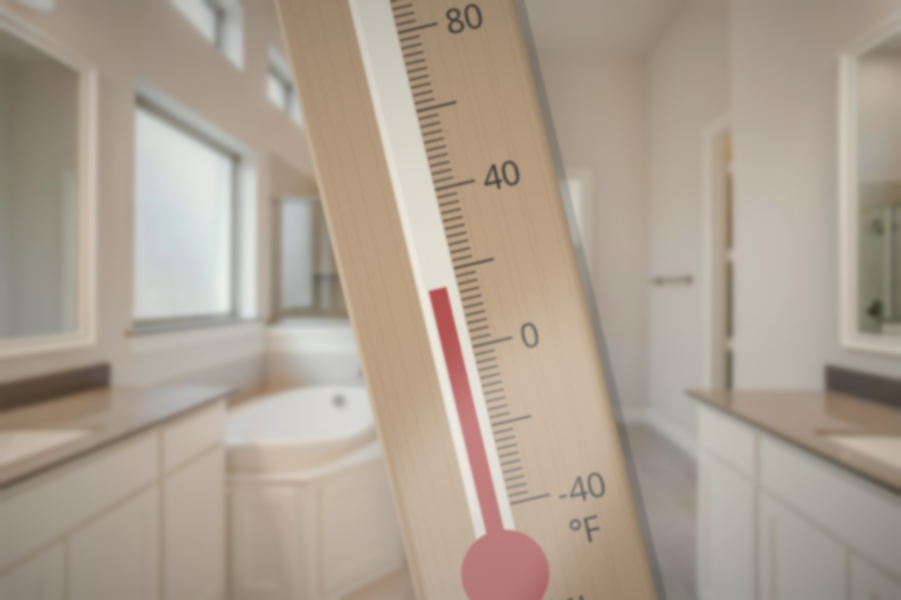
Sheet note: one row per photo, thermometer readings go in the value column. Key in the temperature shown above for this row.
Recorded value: 16 °F
